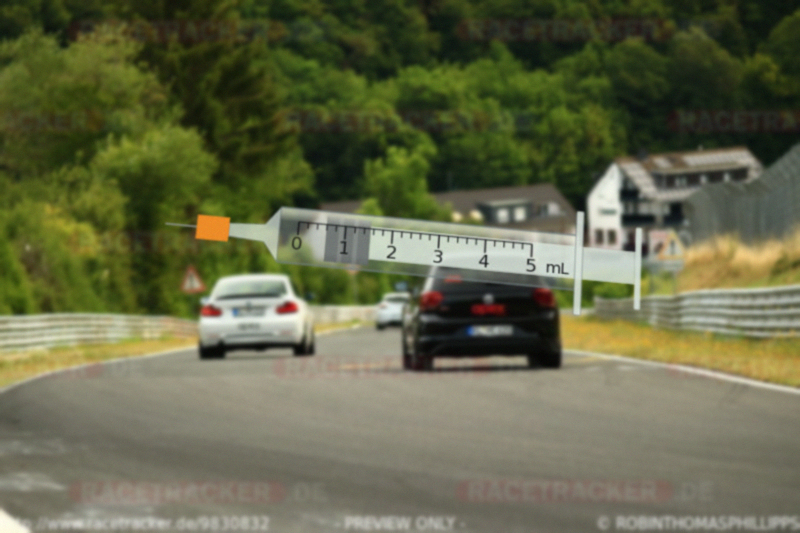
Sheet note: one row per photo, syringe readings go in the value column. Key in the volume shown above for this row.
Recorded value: 0.6 mL
